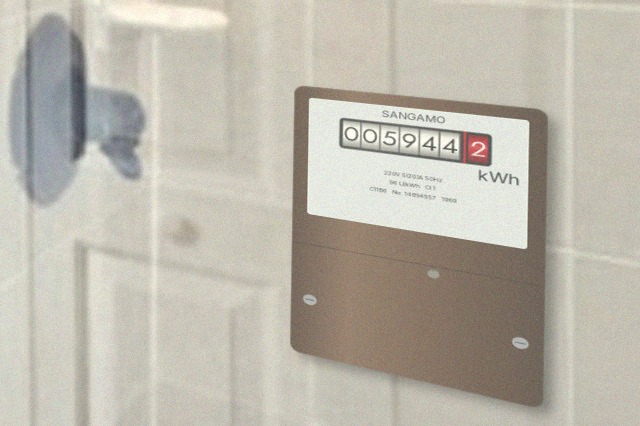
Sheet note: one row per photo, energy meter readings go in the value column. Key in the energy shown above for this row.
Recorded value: 5944.2 kWh
